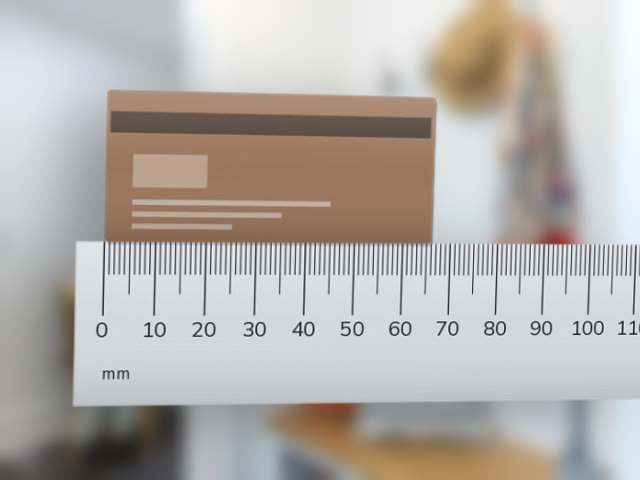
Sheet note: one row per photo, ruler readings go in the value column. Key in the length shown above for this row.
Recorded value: 66 mm
